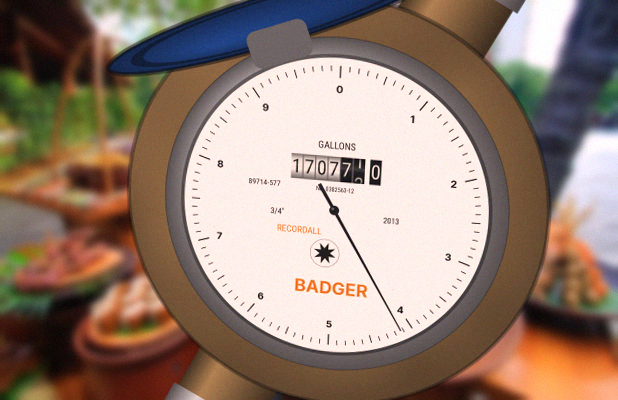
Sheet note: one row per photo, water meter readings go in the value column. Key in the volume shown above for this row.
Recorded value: 1707714.1 gal
